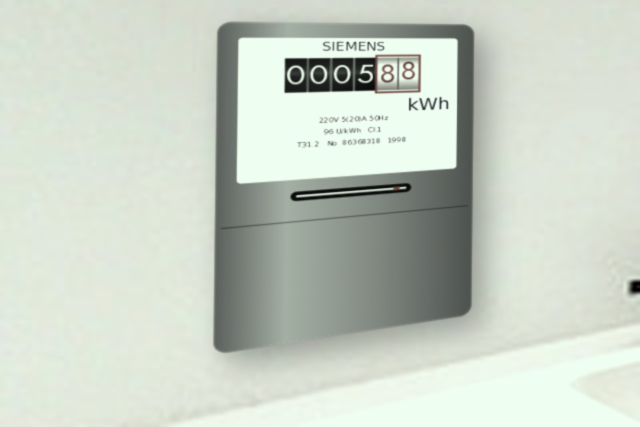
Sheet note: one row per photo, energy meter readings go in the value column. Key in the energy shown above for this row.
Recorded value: 5.88 kWh
